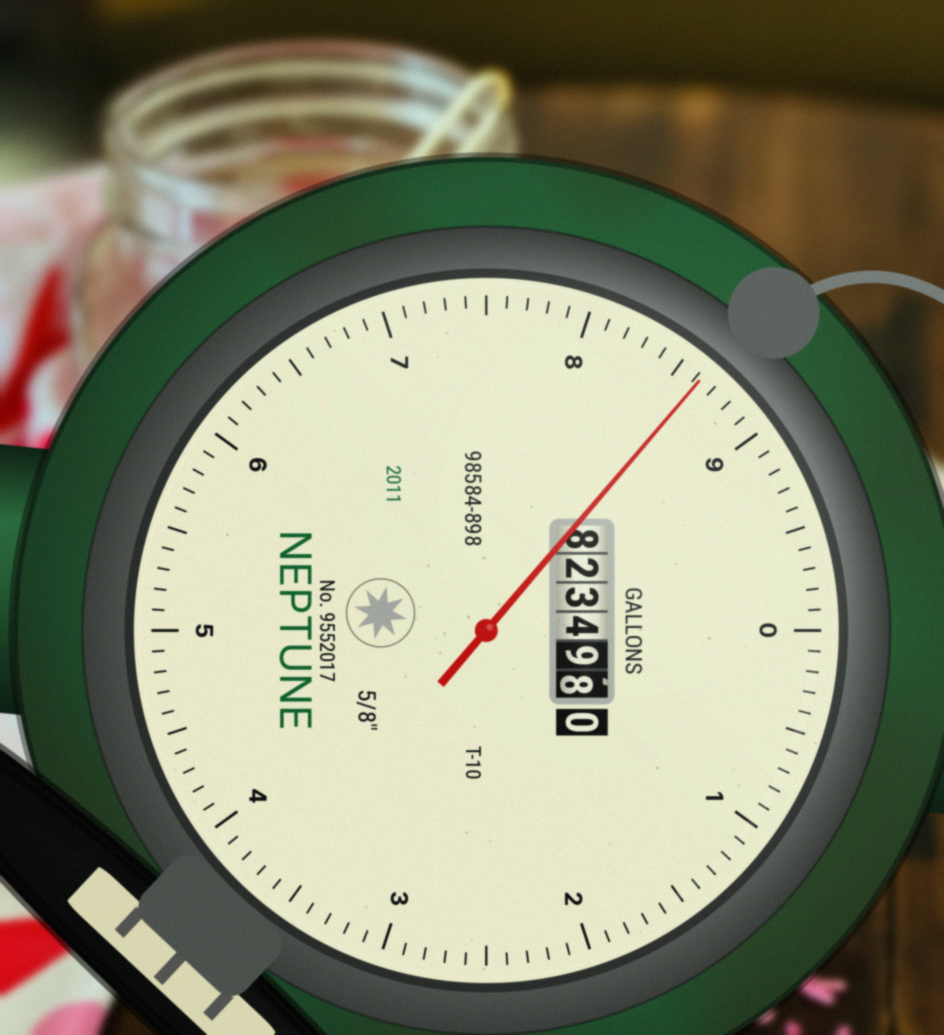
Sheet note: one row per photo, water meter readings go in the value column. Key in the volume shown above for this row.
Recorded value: 8234978.6 gal
